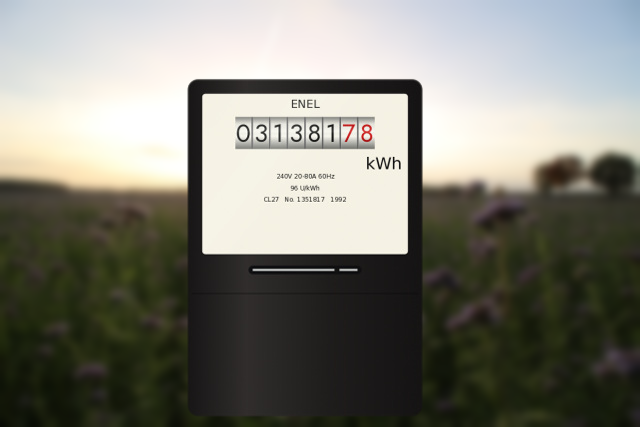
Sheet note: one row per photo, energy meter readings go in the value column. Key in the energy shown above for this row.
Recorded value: 31381.78 kWh
